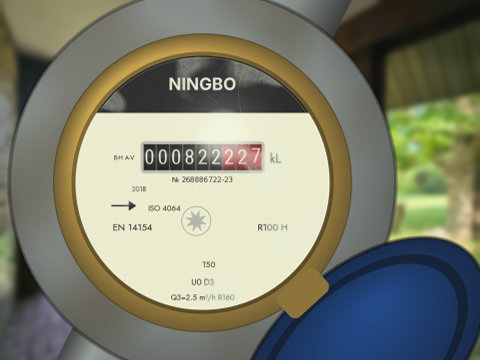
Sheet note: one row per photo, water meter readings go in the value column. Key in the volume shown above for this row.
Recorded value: 822.227 kL
